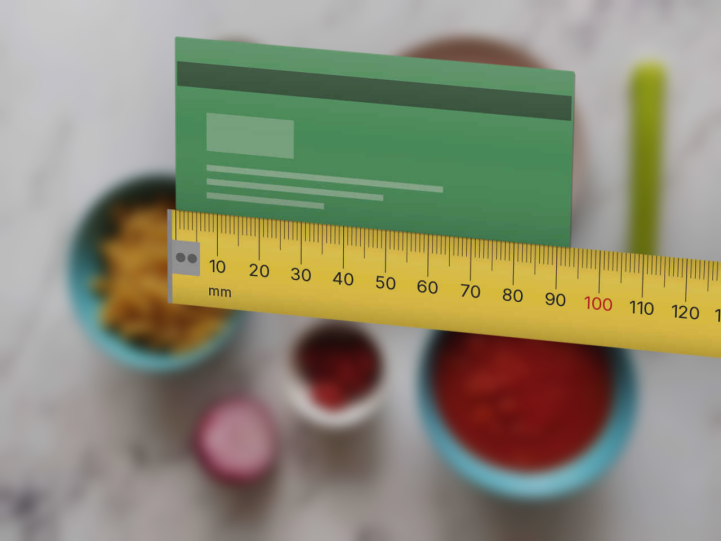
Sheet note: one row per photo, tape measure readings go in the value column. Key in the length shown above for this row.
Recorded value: 93 mm
